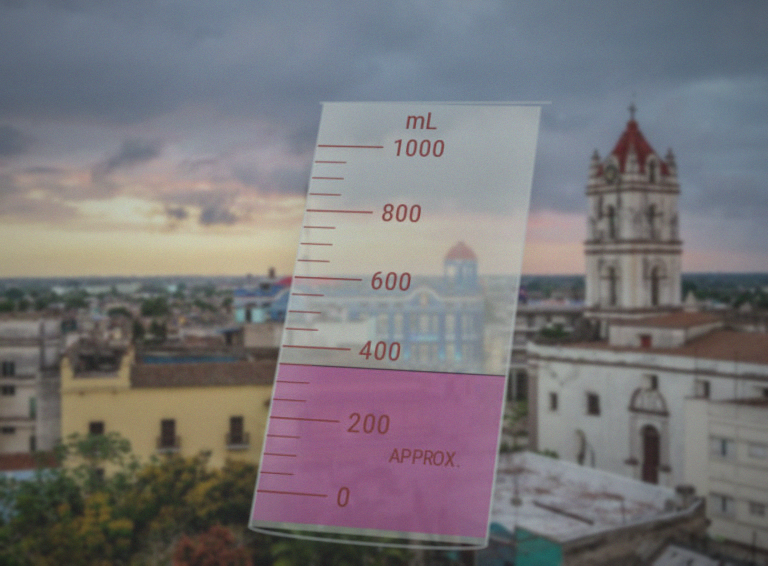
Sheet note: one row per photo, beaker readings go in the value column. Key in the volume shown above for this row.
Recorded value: 350 mL
